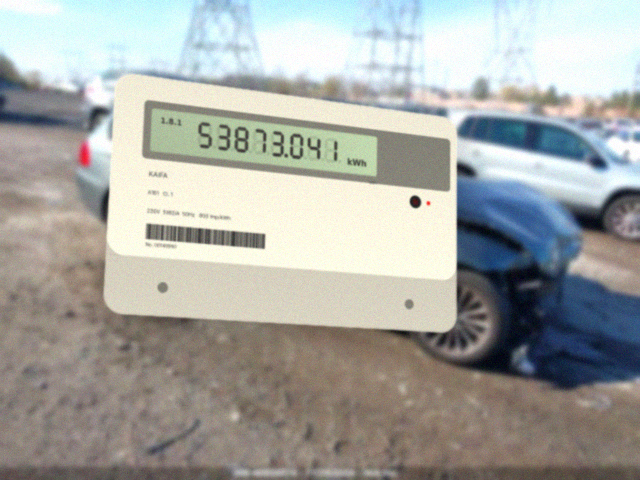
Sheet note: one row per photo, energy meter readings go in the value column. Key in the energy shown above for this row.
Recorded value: 53873.041 kWh
